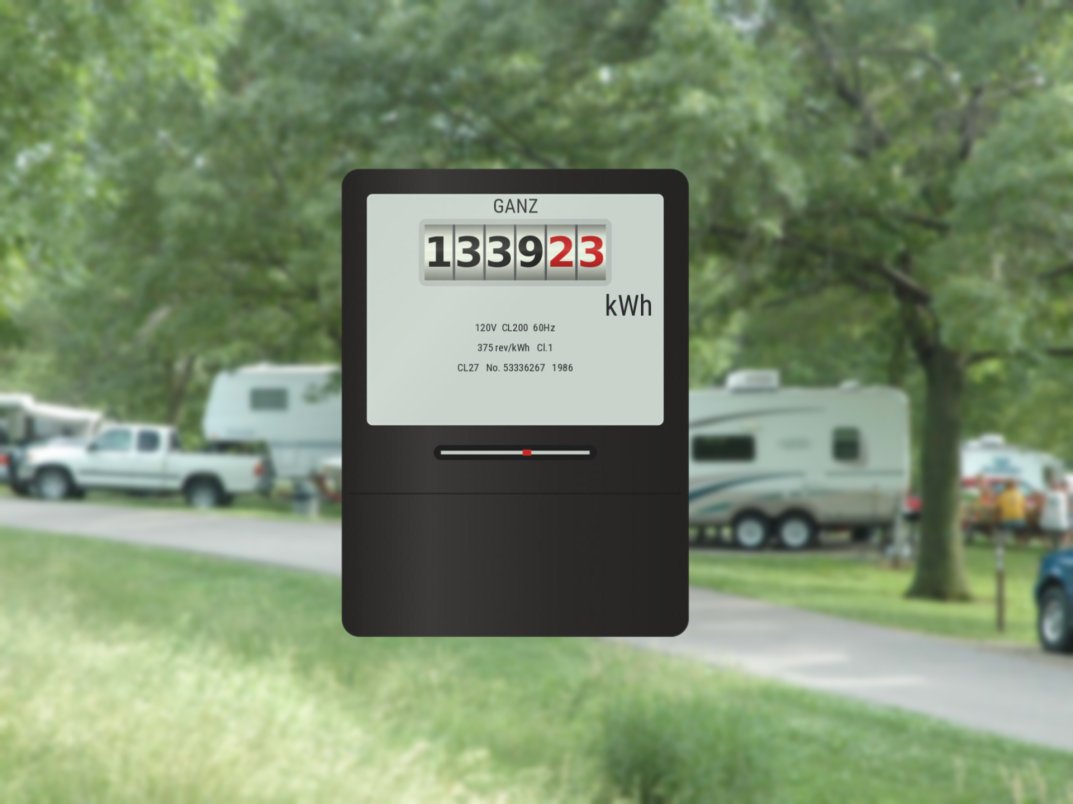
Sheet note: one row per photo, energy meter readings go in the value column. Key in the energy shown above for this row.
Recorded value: 1339.23 kWh
